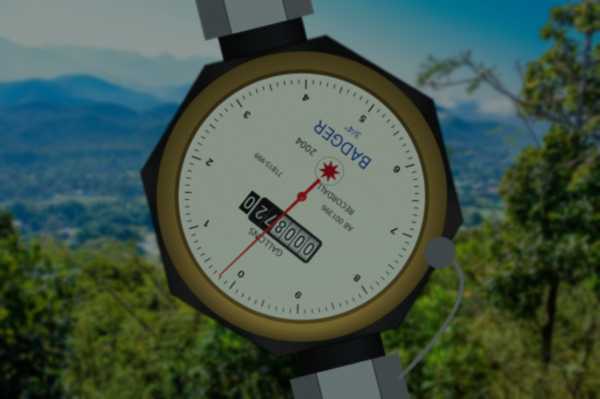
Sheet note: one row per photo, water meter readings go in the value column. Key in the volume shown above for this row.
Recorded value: 8720.2 gal
